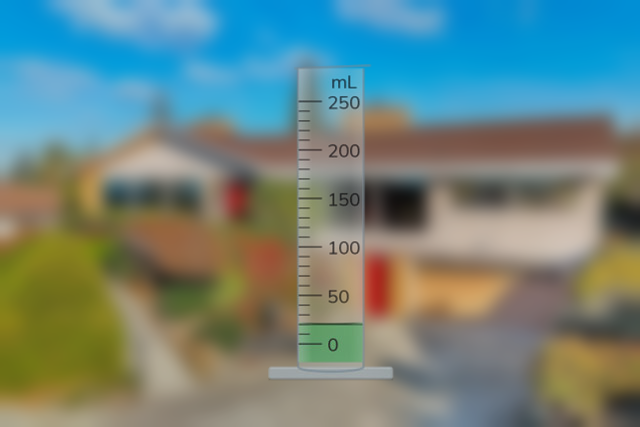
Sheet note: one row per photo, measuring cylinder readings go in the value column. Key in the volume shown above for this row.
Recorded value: 20 mL
